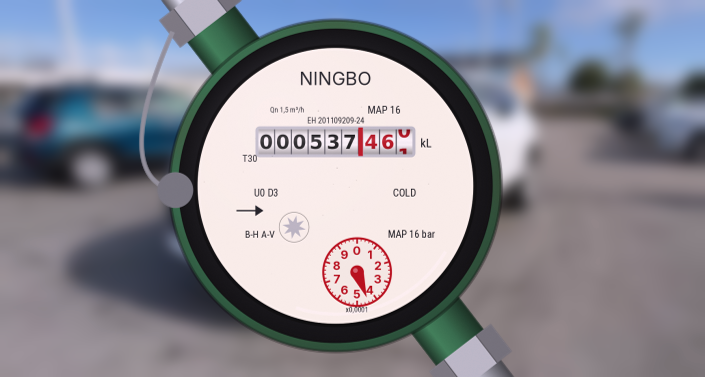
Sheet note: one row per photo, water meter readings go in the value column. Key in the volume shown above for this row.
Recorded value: 537.4604 kL
